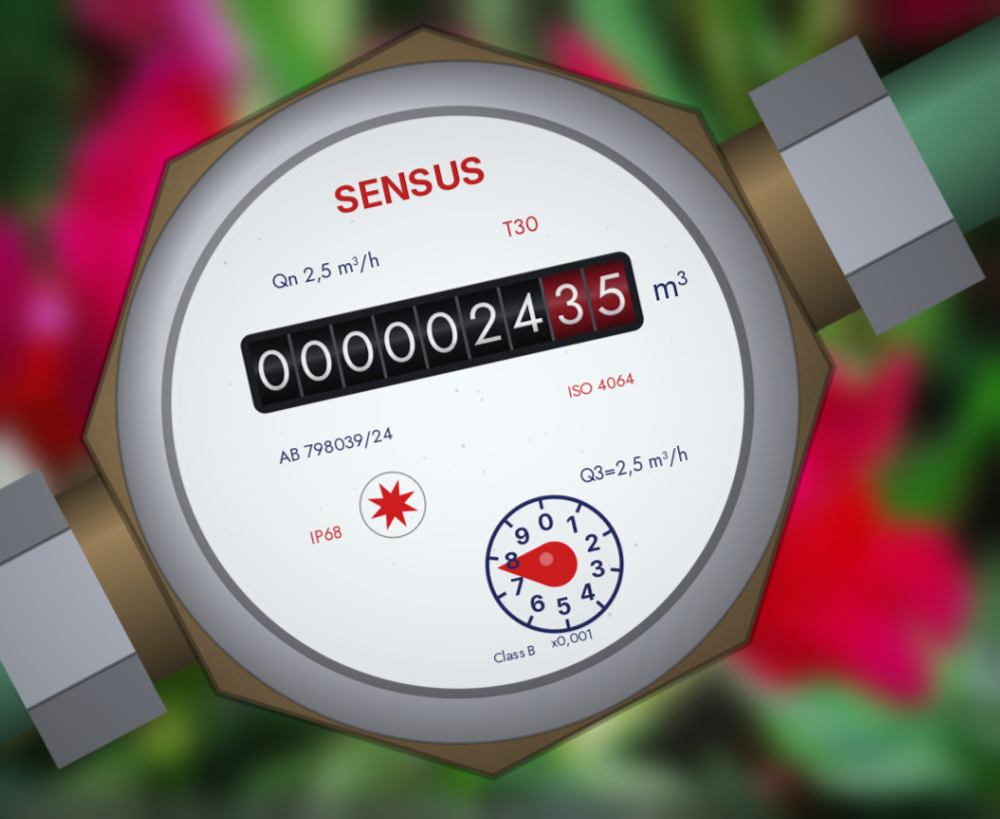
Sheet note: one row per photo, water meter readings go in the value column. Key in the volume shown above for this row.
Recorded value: 24.357 m³
